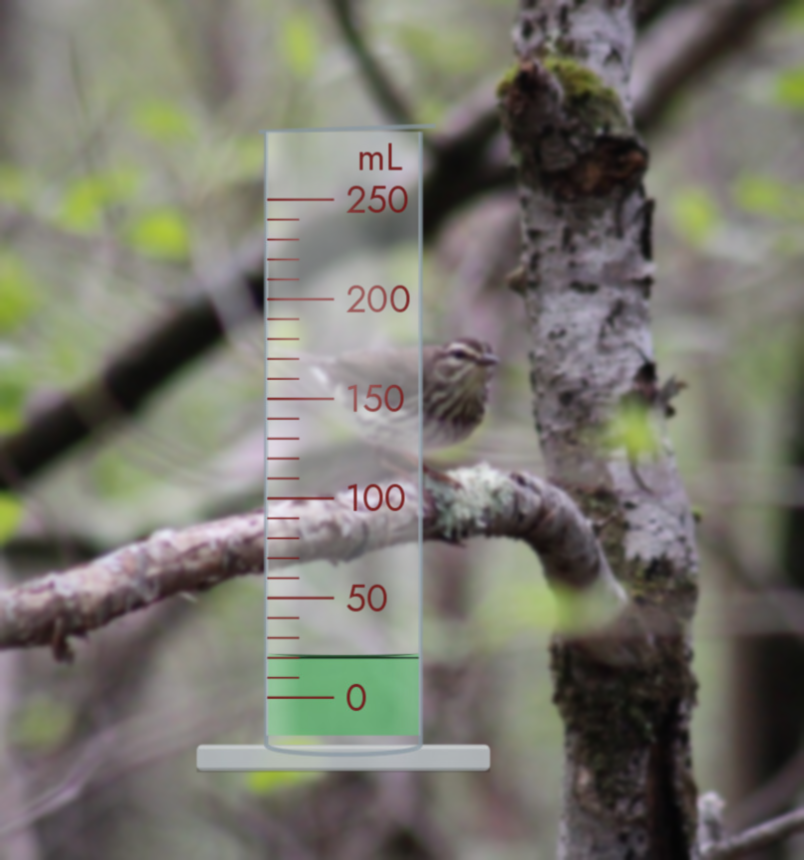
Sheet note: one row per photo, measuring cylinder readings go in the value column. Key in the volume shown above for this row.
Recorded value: 20 mL
